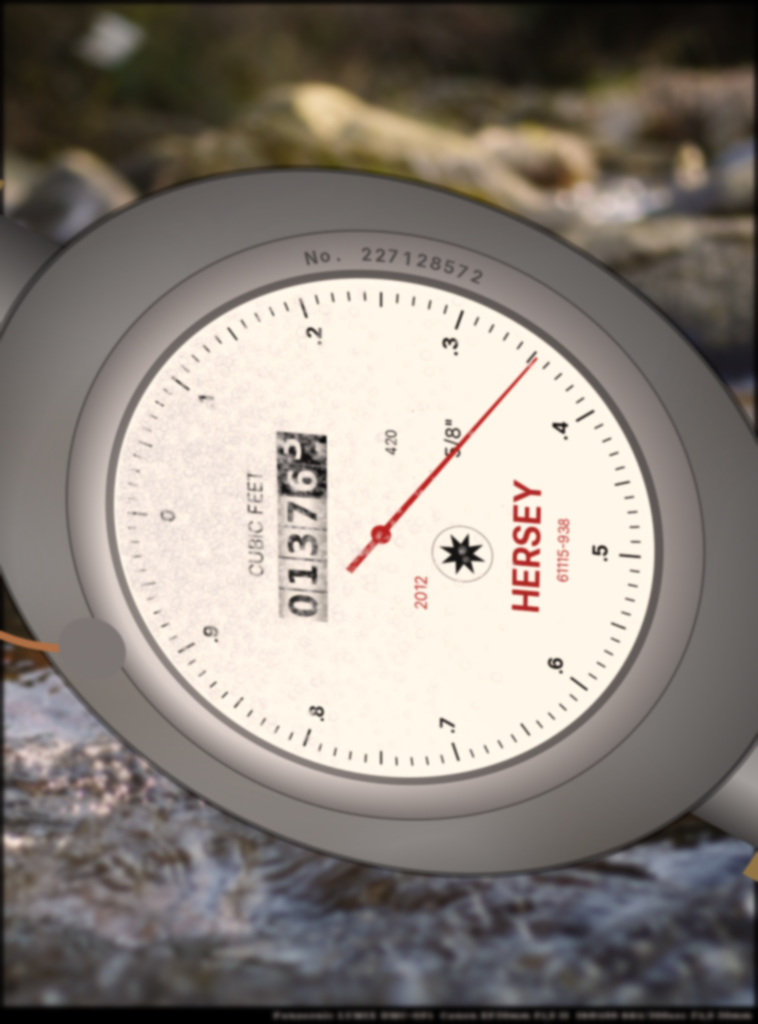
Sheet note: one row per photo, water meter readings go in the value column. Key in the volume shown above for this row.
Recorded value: 13763.35 ft³
